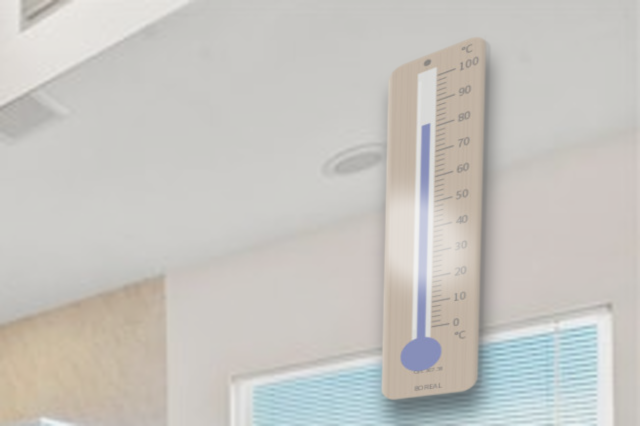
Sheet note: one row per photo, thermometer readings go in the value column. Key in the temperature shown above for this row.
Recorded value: 82 °C
